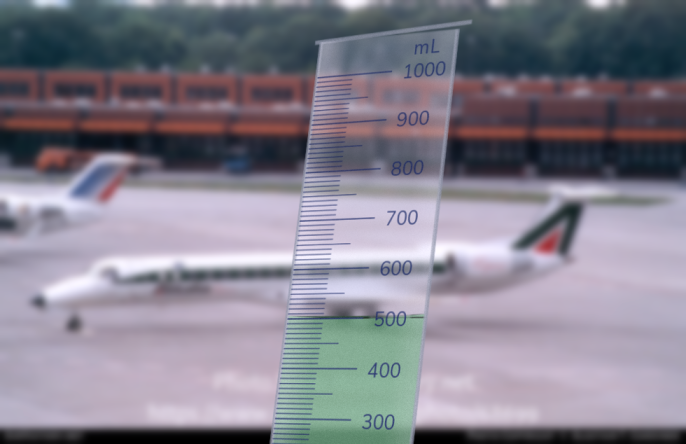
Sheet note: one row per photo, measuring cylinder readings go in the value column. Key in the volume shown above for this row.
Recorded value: 500 mL
